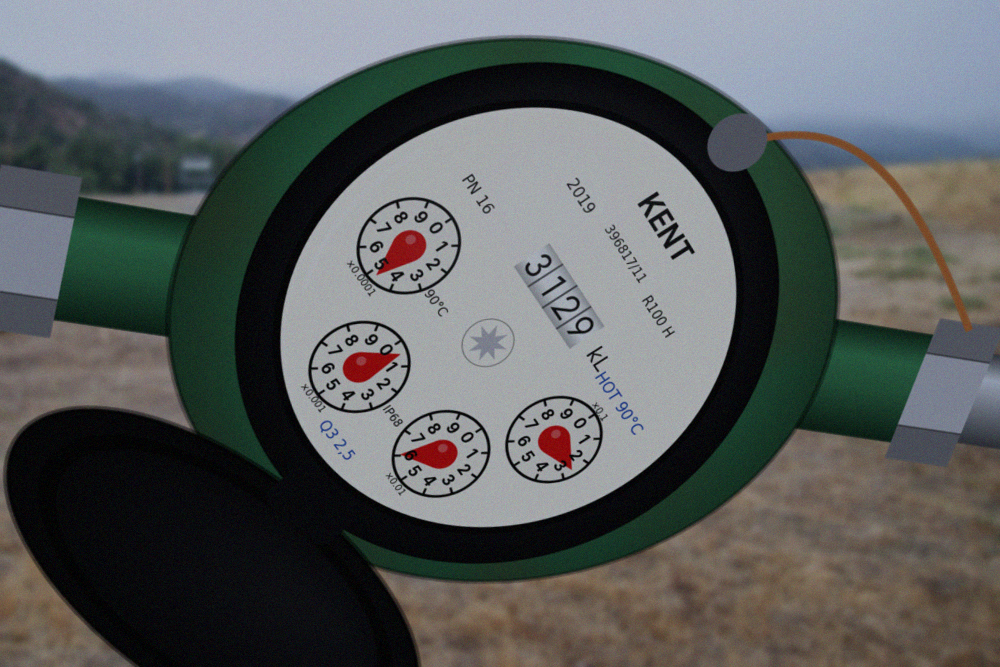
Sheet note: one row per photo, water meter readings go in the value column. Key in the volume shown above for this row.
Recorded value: 3129.2604 kL
